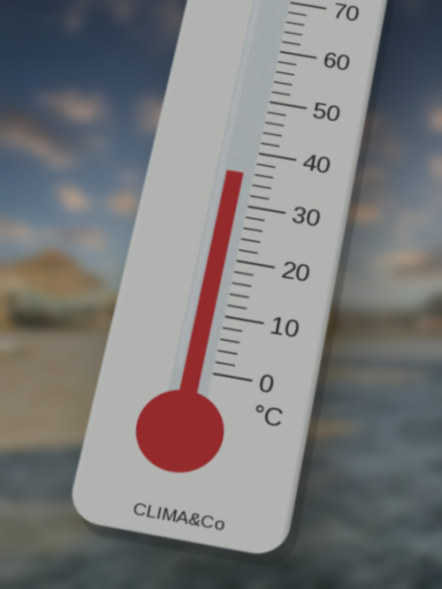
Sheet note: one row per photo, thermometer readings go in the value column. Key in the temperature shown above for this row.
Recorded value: 36 °C
